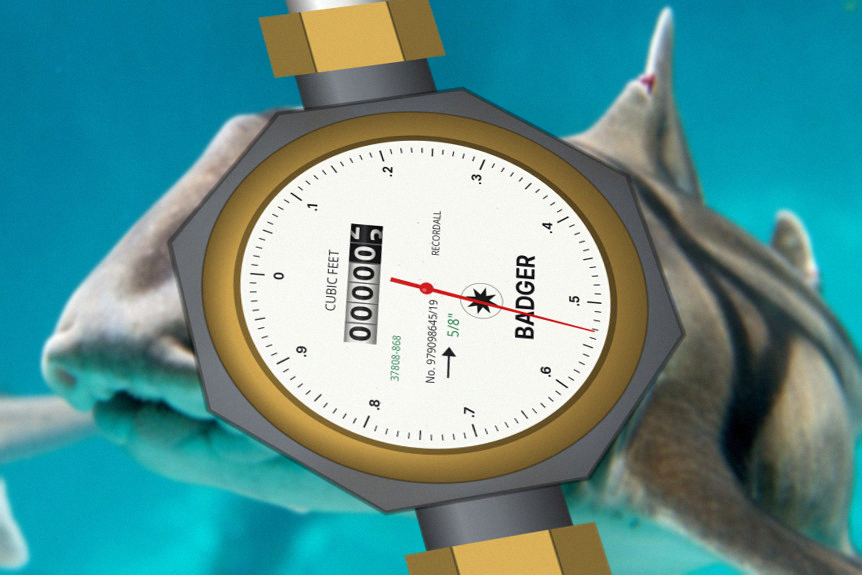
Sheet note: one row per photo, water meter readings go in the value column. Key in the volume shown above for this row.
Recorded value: 2.53 ft³
